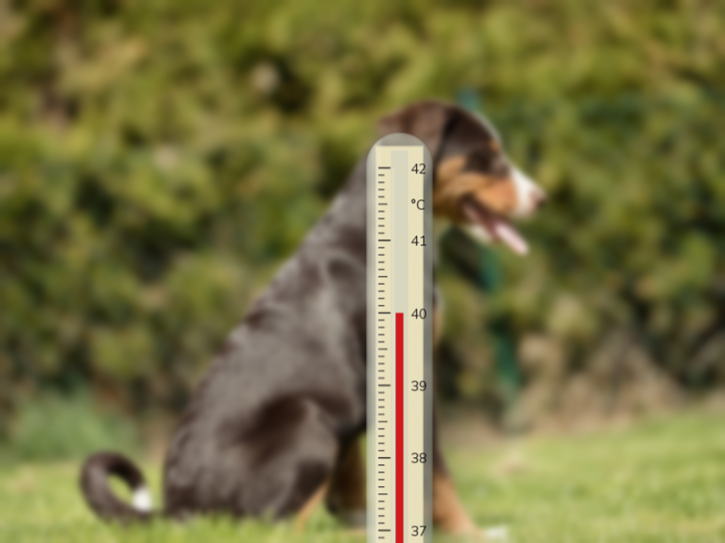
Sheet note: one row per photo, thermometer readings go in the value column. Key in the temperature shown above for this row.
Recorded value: 40 °C
